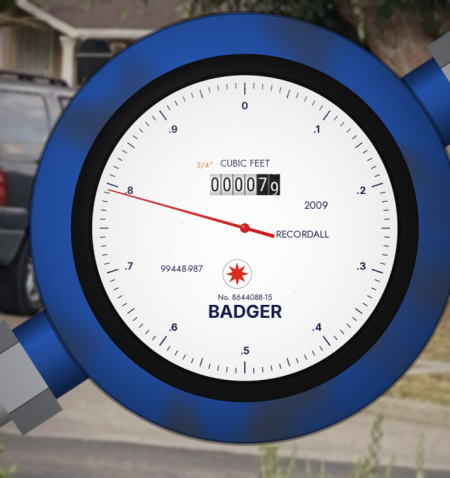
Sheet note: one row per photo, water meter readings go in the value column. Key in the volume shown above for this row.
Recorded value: 78.79 ft³
